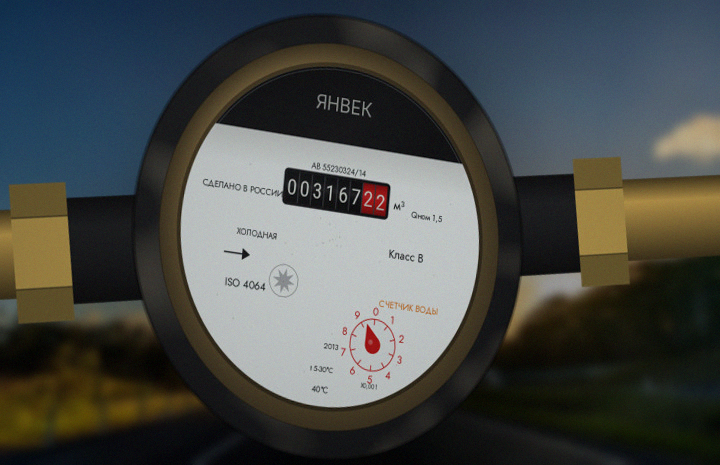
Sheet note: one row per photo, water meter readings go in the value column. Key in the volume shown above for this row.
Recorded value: 3167.219 m³
